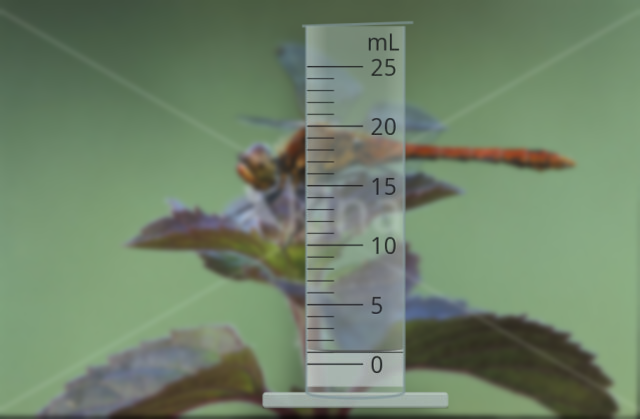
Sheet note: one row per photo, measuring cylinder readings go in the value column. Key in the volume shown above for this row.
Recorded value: 1 mL
